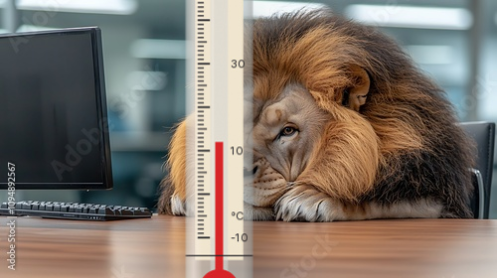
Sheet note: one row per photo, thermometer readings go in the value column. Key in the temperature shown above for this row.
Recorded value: 12 °C
